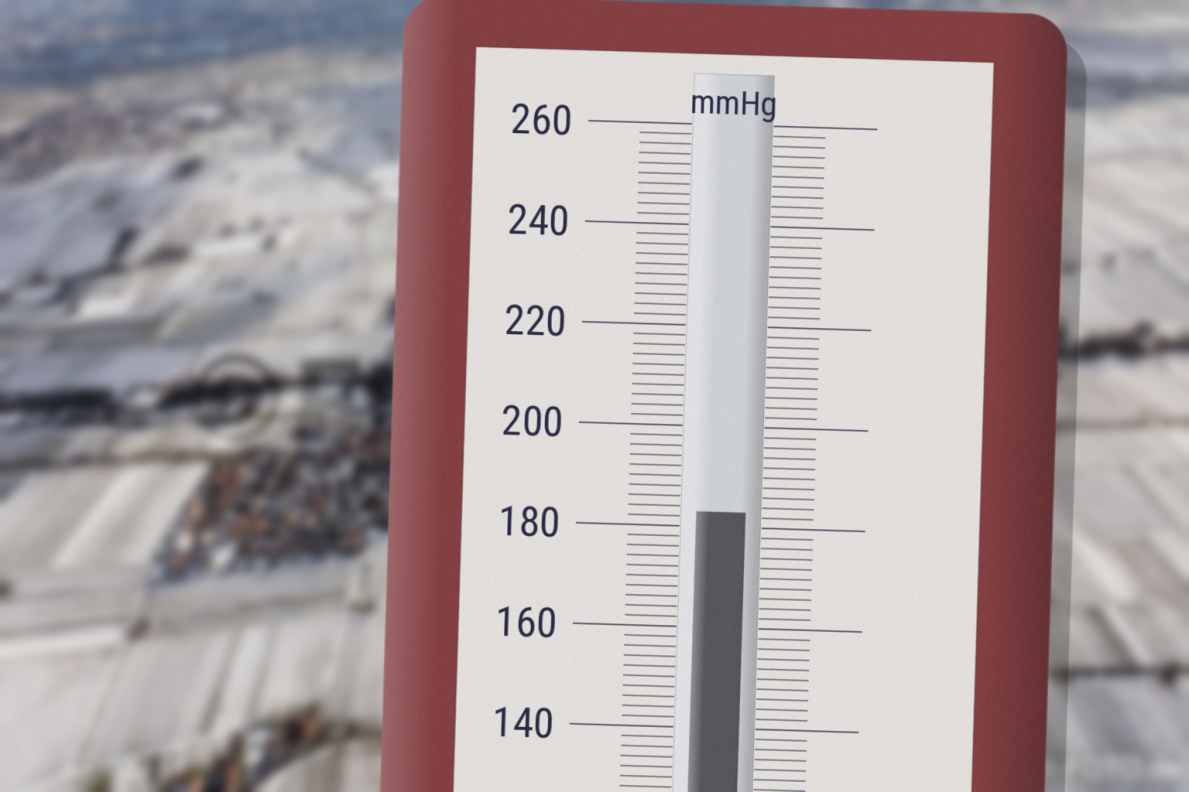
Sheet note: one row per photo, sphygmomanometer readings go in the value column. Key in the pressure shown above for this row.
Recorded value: 183 mmHg
